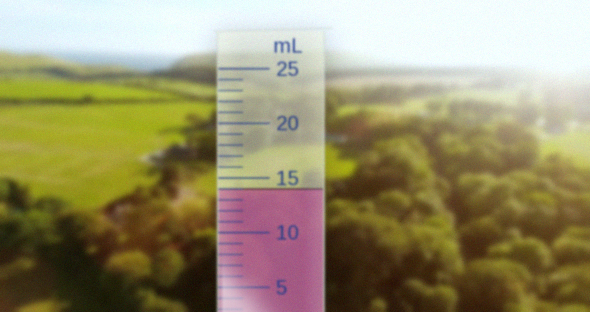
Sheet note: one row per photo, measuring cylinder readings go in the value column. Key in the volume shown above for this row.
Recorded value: 14 mL
